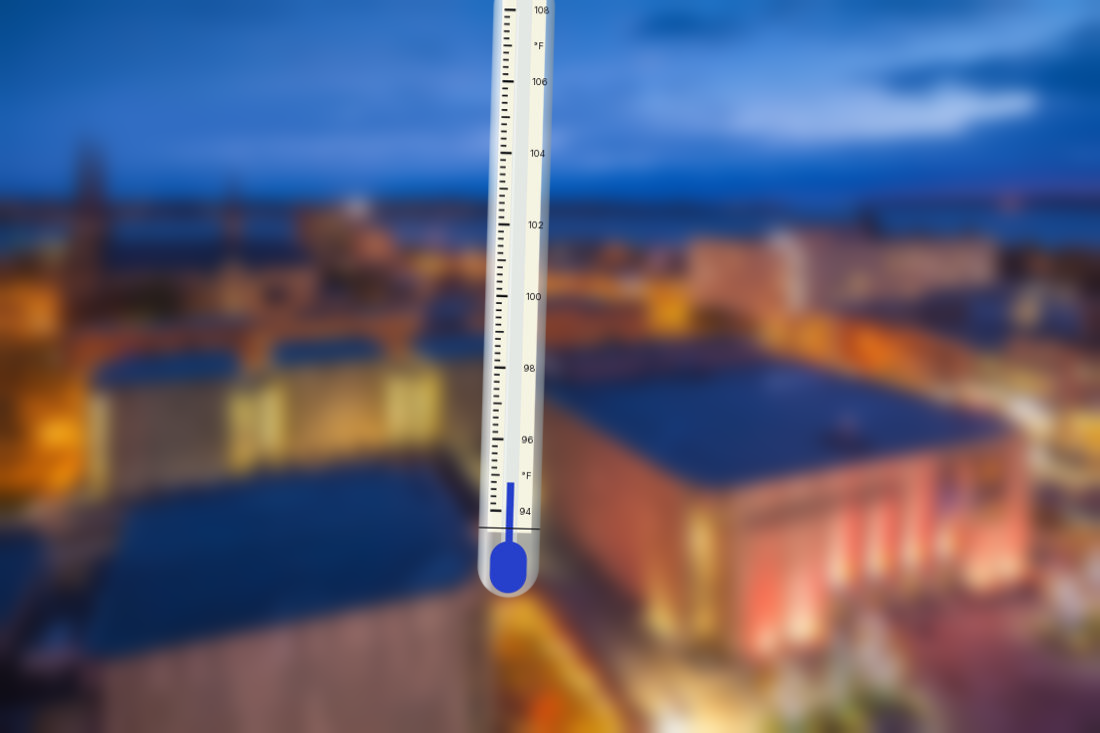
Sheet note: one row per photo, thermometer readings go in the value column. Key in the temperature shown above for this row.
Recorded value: 94.8 °F
